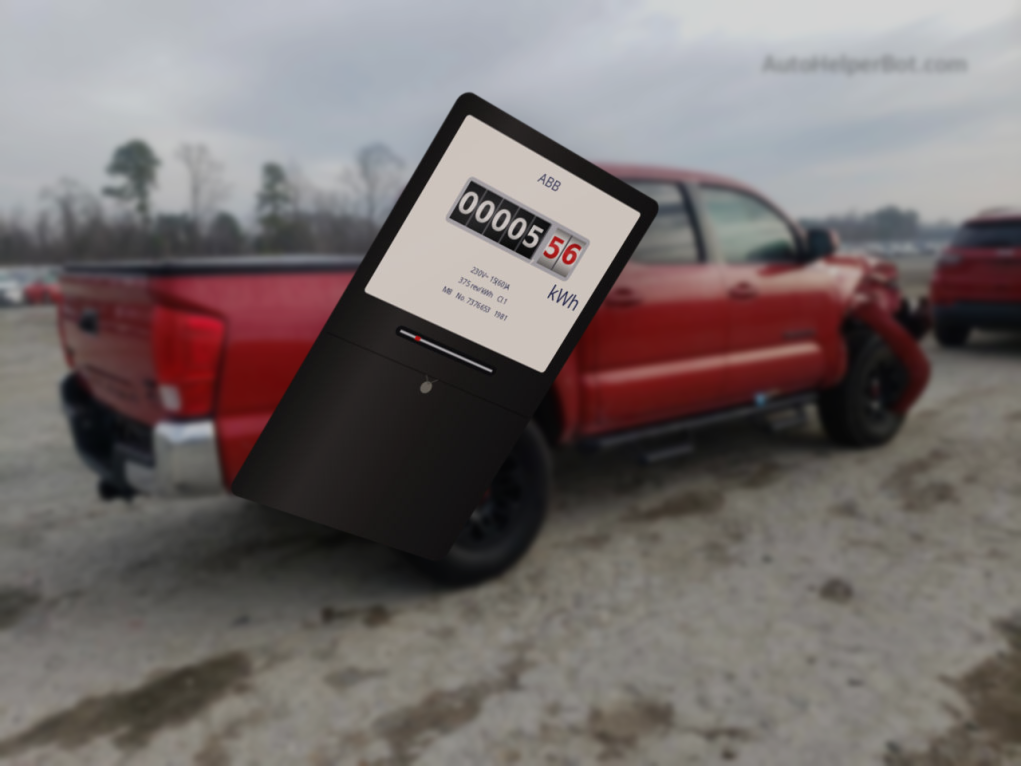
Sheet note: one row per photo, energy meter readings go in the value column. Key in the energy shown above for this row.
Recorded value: 5.56 kWh
